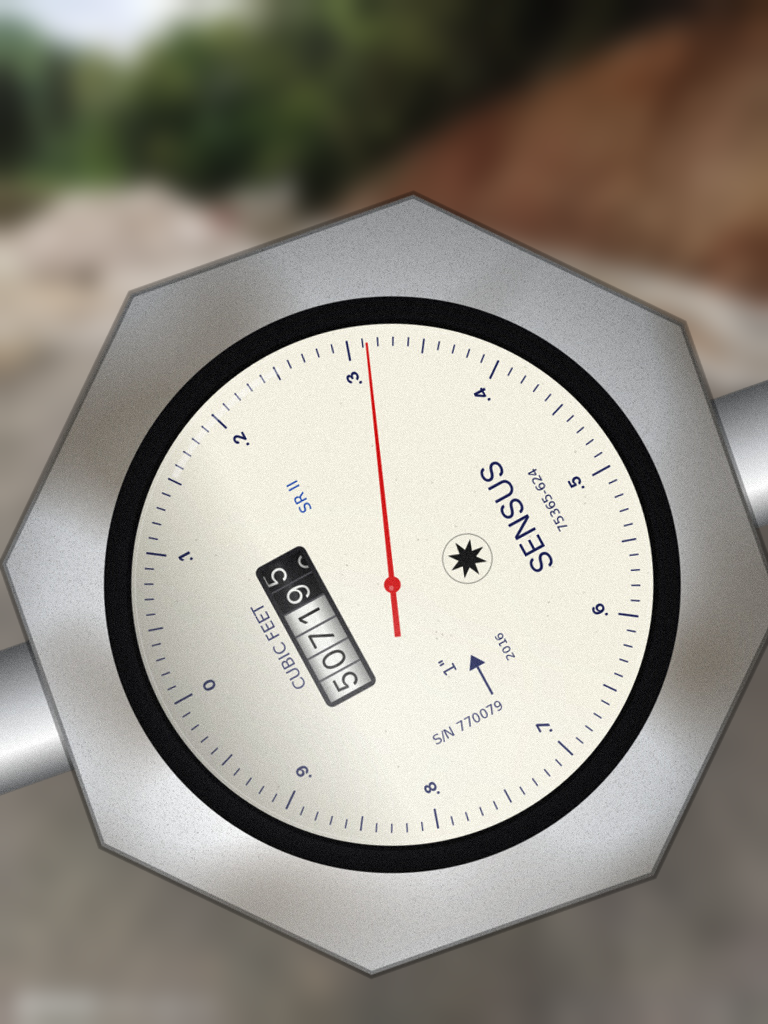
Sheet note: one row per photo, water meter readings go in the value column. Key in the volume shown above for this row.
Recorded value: 507195.31 ft³
